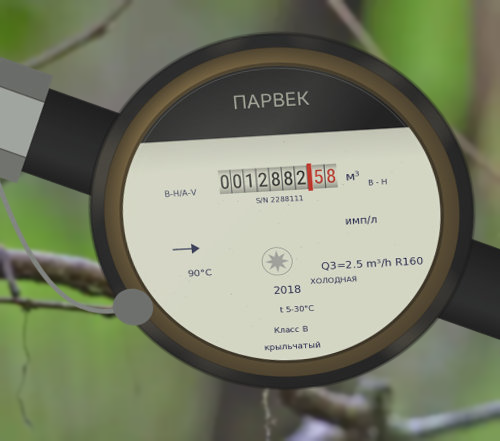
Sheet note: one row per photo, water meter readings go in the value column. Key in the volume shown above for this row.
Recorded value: 12882.58 m³
